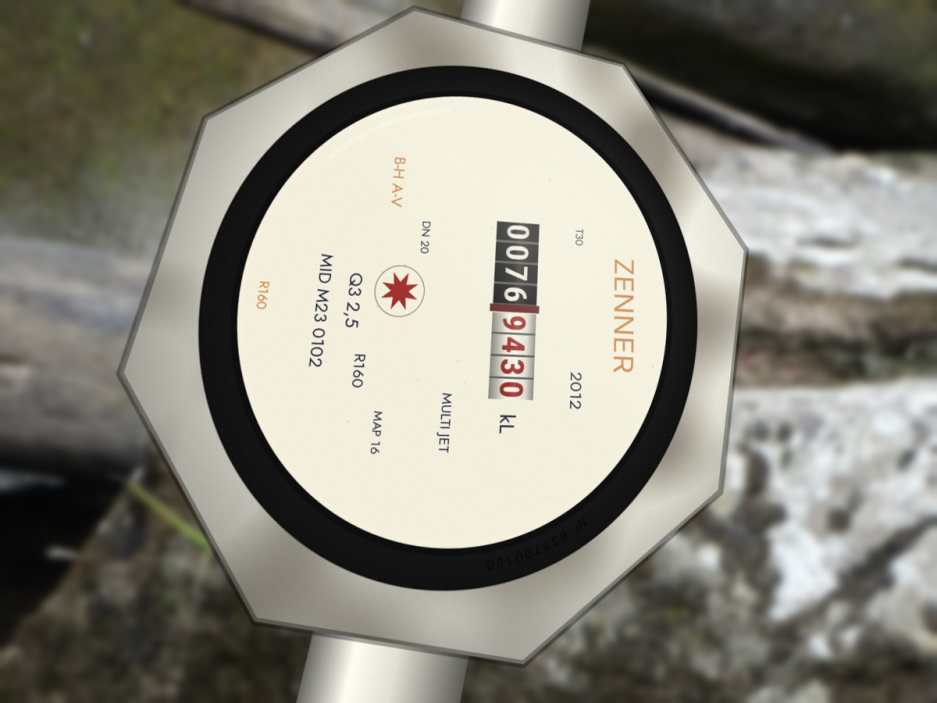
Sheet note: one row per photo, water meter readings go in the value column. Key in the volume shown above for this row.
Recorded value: 76.9430 kL
